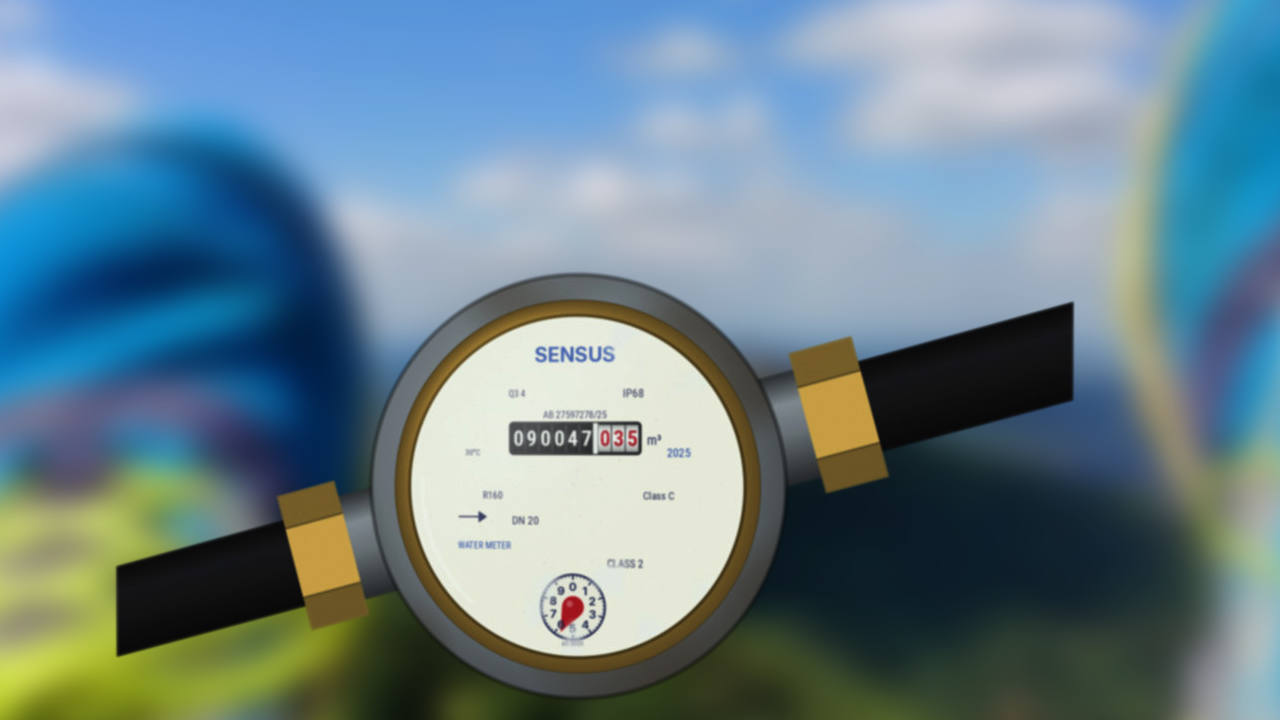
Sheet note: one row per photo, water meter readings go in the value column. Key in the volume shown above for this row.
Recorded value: 90047.0355 m³
